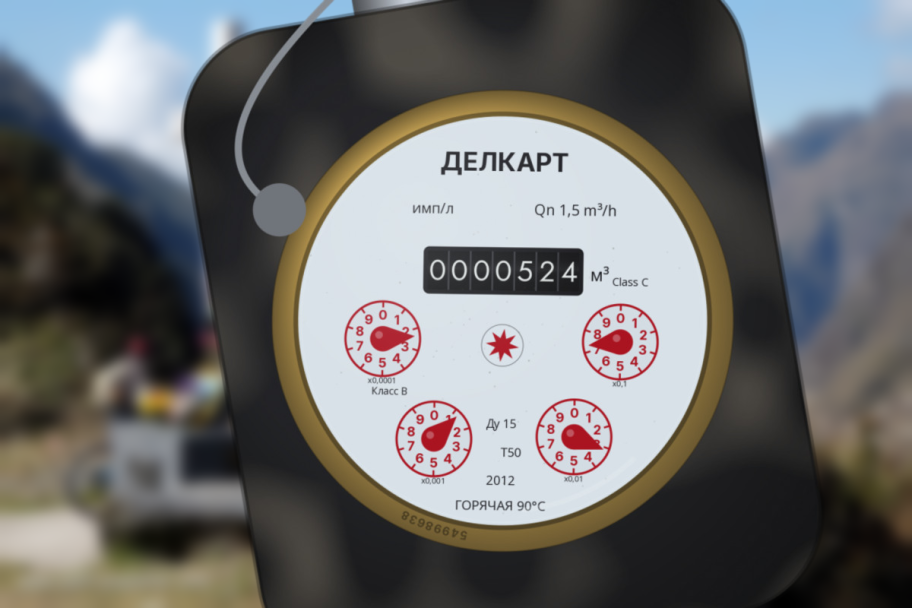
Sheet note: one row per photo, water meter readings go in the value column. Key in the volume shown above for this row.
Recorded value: 524.7312 m³
